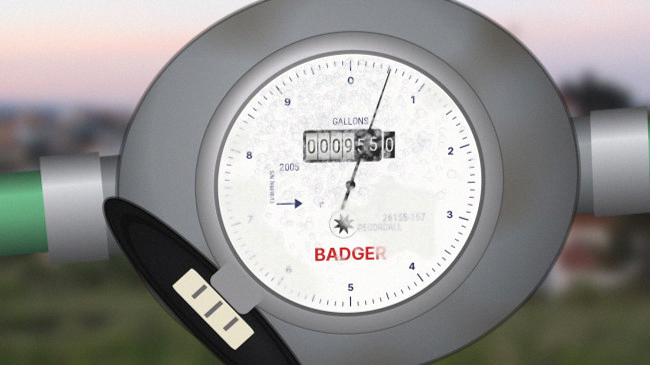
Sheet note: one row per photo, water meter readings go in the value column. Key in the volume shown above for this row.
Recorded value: 9550.5 gal
